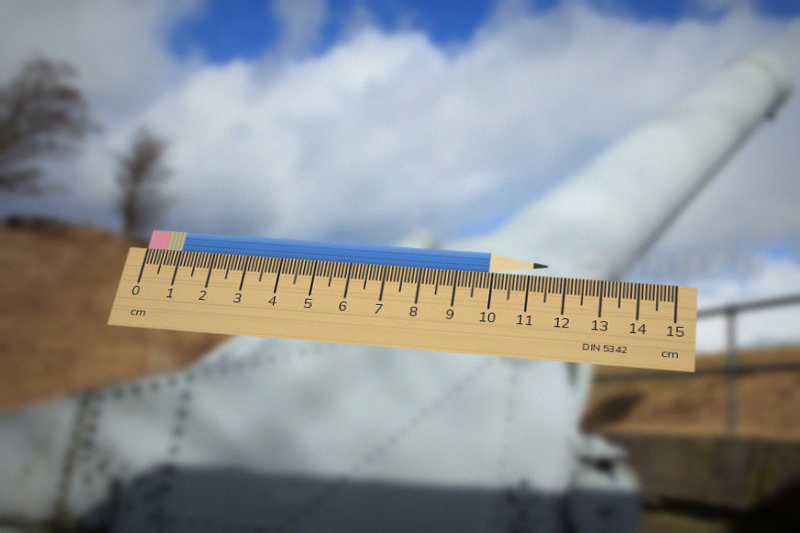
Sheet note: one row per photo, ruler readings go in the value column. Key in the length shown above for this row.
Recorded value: 11.5 cm
